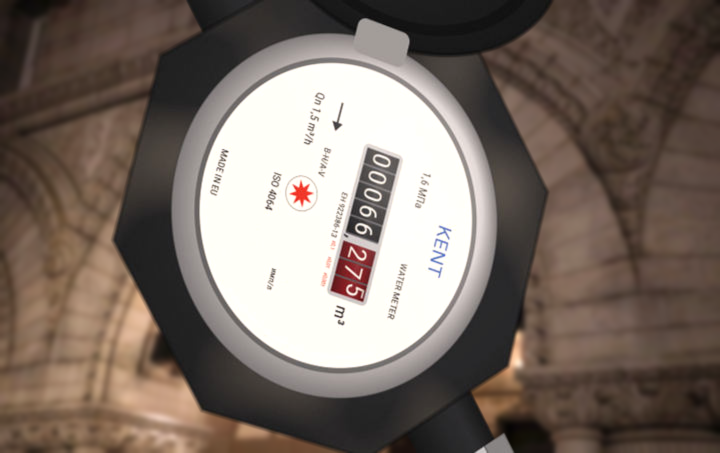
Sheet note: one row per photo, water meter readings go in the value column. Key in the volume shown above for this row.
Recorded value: 66.275 m³
